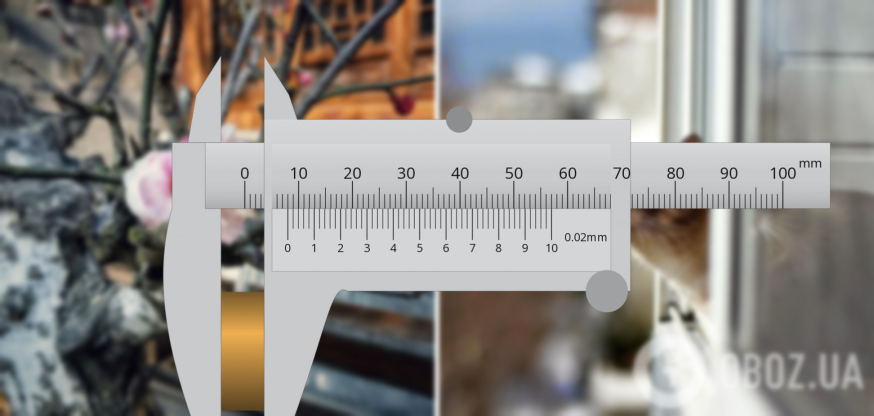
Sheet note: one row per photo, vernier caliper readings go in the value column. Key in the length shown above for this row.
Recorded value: 8.0 mm
